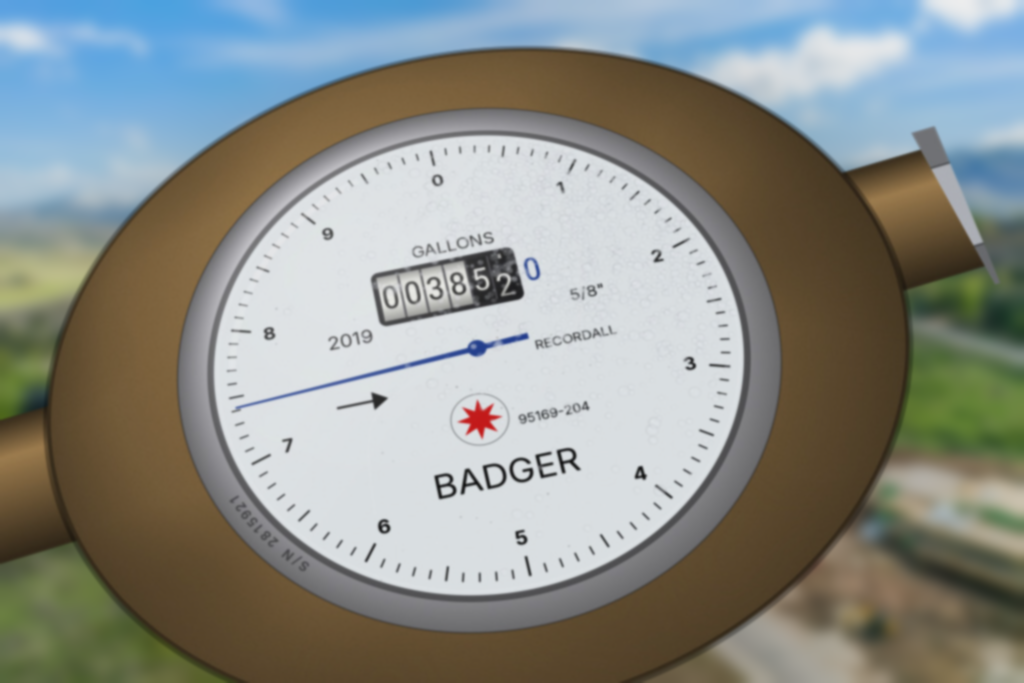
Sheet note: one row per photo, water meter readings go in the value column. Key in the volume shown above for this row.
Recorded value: 38517.4 gal
